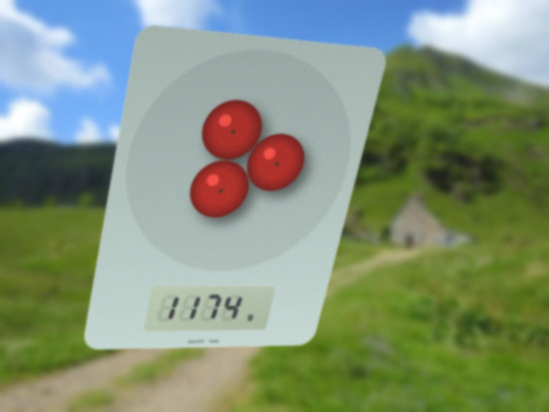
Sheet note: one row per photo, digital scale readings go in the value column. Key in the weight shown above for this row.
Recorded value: 1174 g
